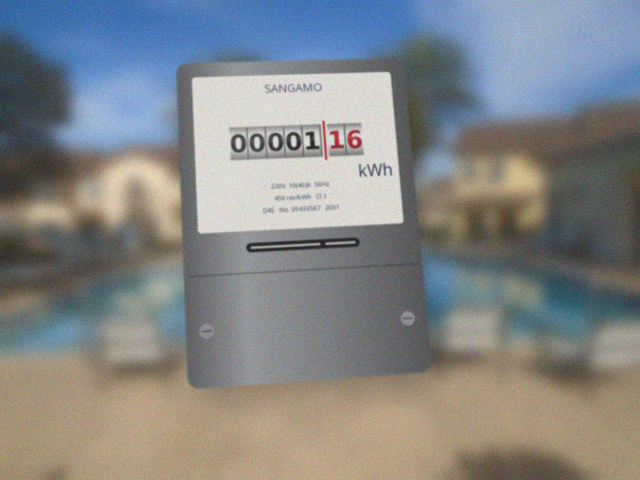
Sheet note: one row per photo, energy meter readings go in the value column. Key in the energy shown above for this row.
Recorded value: 1.16 kWh
